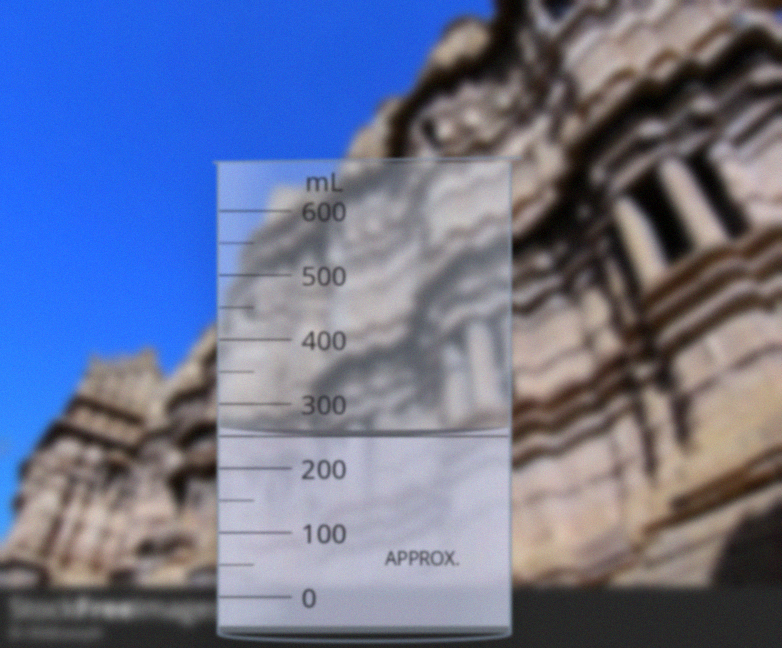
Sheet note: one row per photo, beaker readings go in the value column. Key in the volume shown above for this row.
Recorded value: 250 mL
